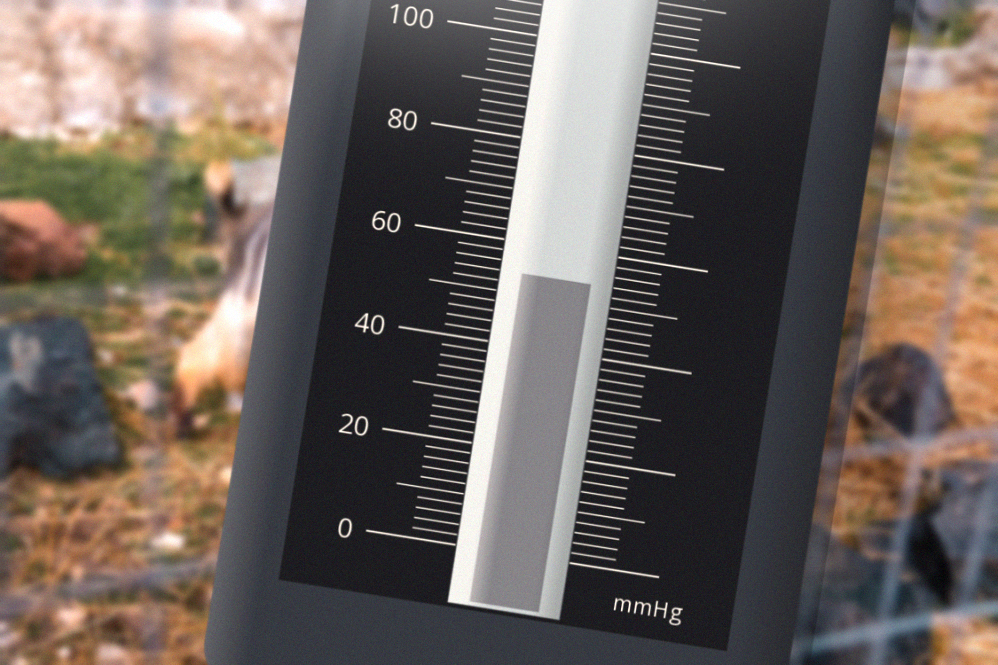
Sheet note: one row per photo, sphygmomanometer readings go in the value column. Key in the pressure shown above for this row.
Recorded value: 54 mmHg
